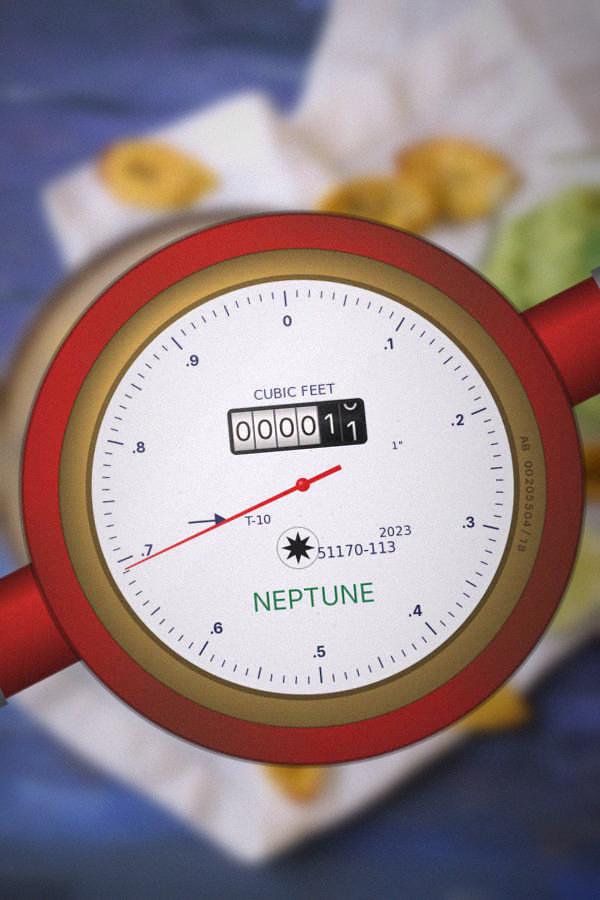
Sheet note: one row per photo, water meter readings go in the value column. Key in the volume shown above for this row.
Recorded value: 10.69 ft³
